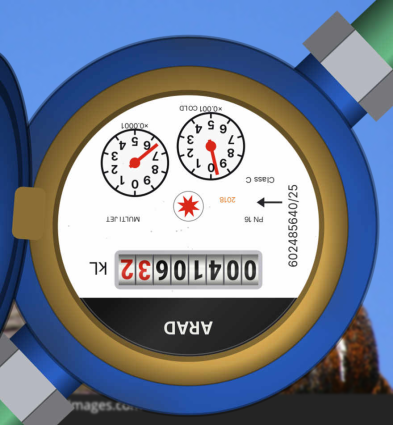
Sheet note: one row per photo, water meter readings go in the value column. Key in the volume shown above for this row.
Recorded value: 4106.3196 kL
